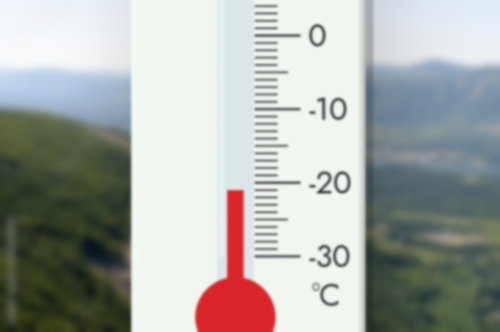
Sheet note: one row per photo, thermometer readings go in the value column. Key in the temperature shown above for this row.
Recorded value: -21 °C
